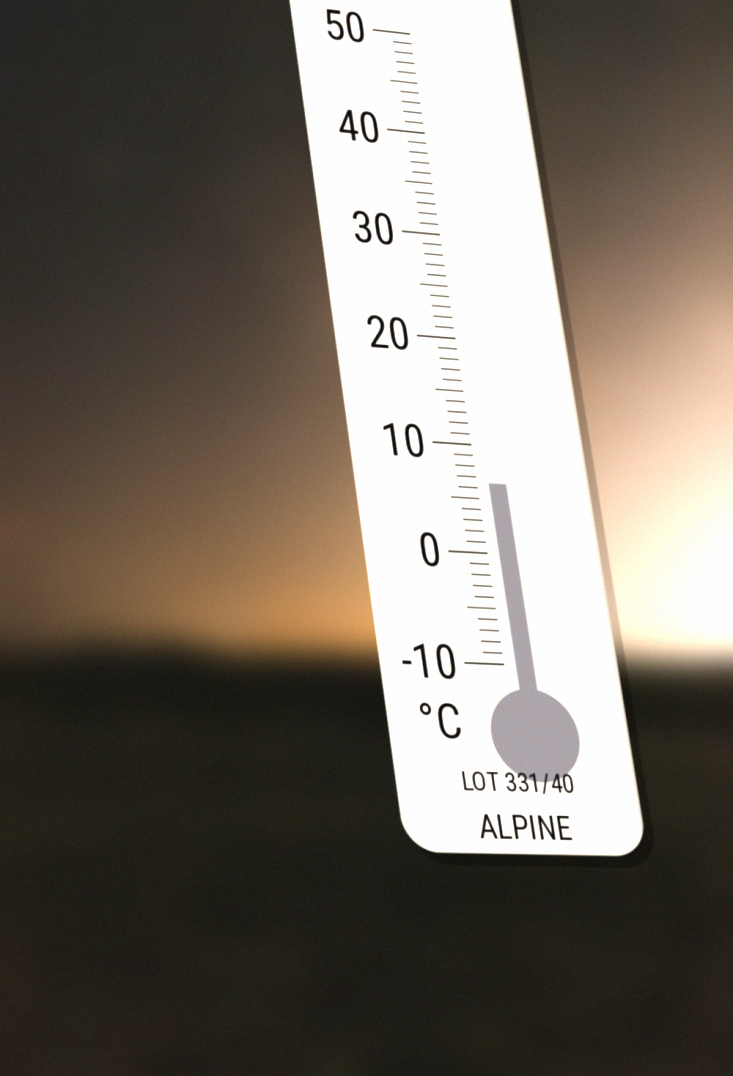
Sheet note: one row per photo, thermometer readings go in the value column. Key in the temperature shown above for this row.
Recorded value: 6.5 °C
